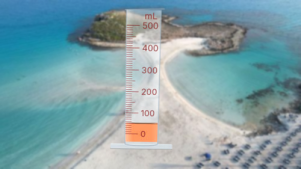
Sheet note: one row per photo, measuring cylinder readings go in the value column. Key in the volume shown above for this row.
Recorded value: 50 mL
